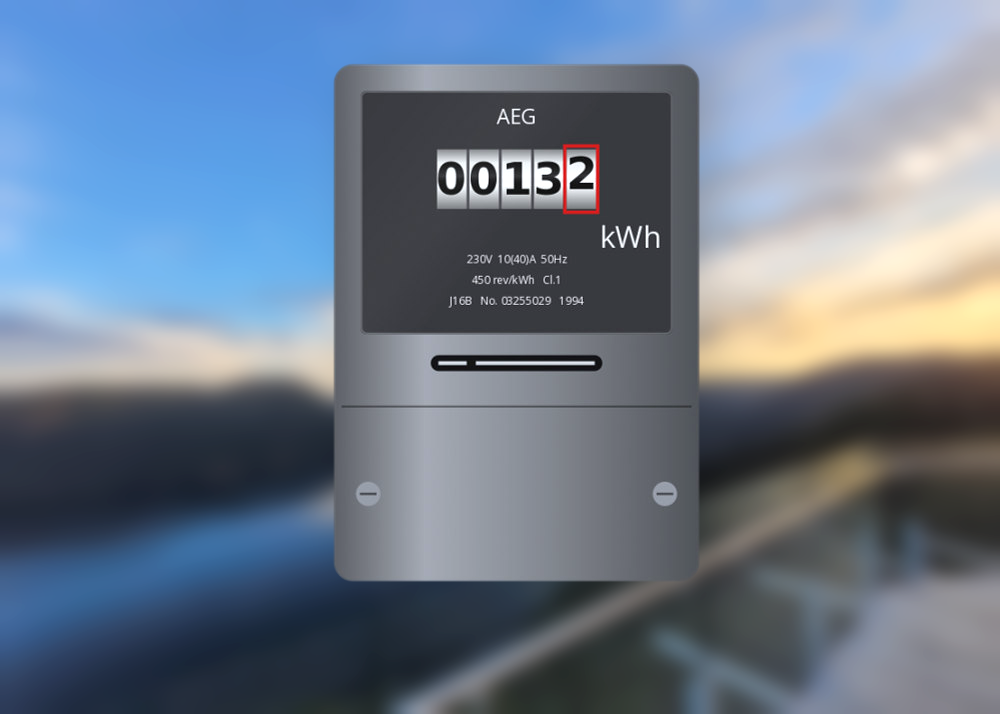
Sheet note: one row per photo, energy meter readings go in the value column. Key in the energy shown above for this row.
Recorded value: 13.2 kWh
